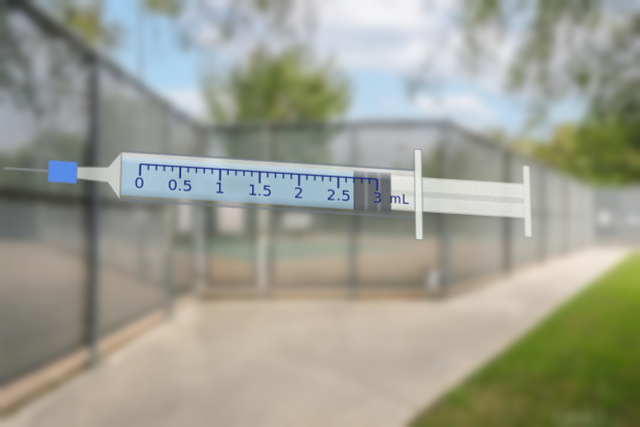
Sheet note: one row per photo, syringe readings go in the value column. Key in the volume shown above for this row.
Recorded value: 2.7 mL
